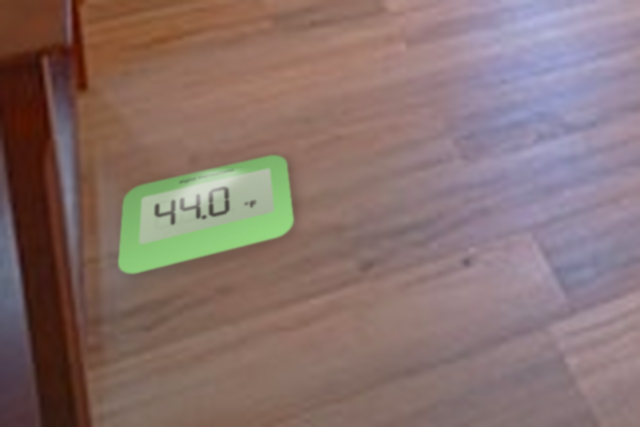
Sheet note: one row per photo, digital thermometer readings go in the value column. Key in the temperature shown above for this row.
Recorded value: 44.0 °F
